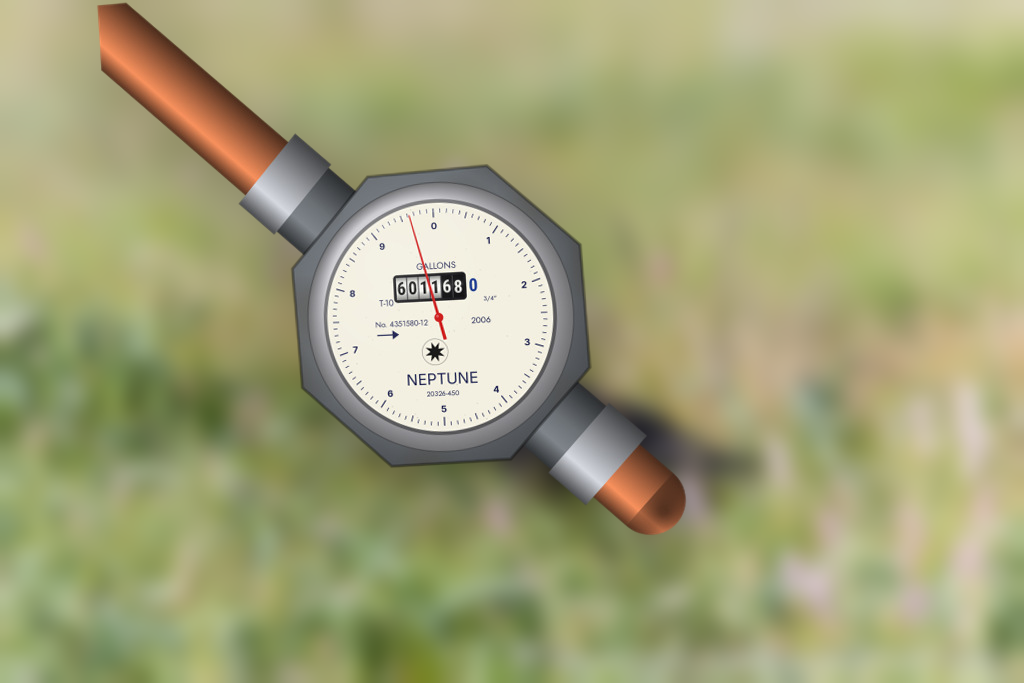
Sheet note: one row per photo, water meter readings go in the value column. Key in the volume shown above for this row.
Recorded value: 6011679.6 gal
